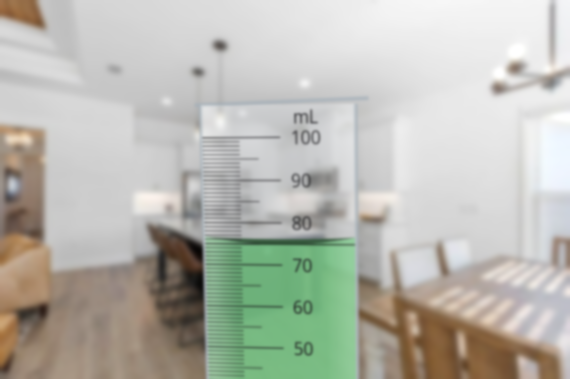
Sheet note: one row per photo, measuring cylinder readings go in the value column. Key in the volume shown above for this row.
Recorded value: 75 mL
